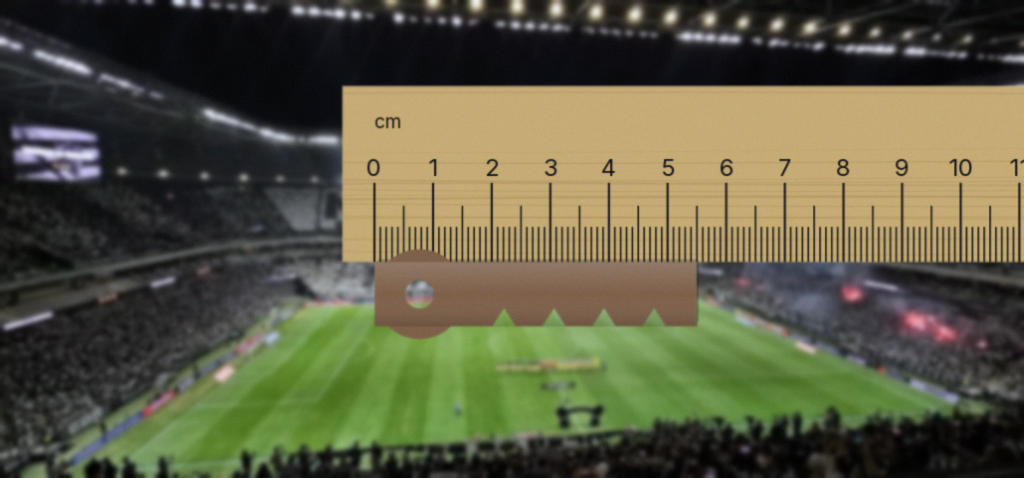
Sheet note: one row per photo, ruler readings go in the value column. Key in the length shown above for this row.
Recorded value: 5.5 cm
